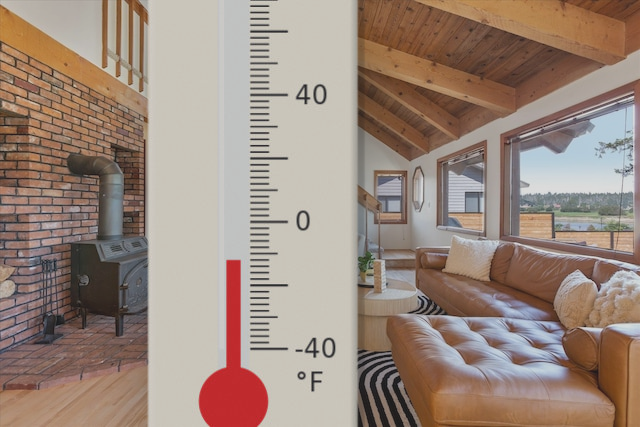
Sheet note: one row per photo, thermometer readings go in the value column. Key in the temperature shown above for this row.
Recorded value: -12 °F
